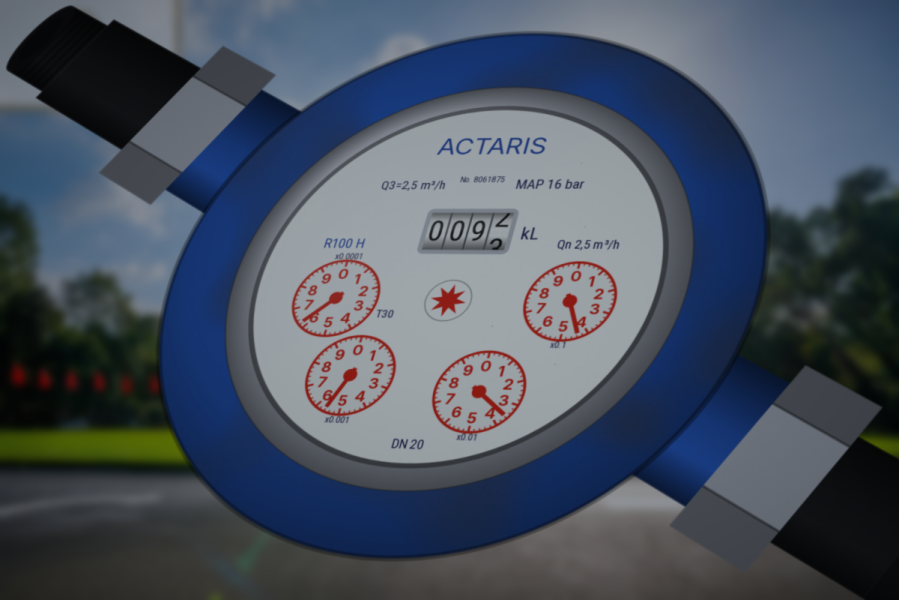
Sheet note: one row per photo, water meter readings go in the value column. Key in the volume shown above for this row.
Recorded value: 92.4356 kL
